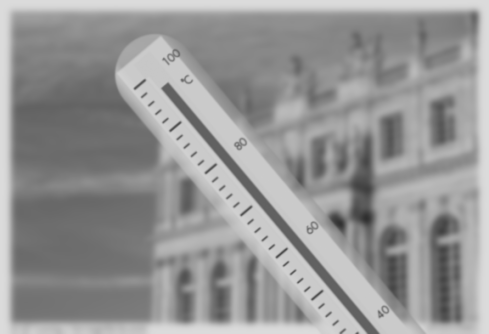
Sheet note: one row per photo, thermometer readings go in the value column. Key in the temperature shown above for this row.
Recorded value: 97 °C
